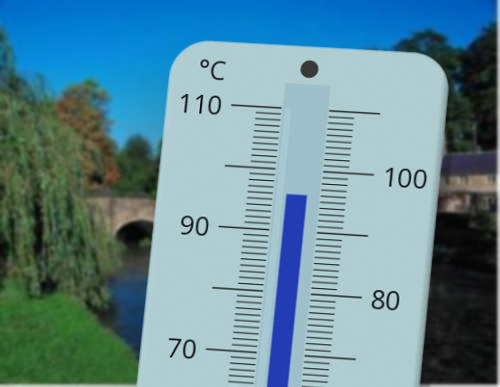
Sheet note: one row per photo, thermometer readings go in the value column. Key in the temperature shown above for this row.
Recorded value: 96 °C
